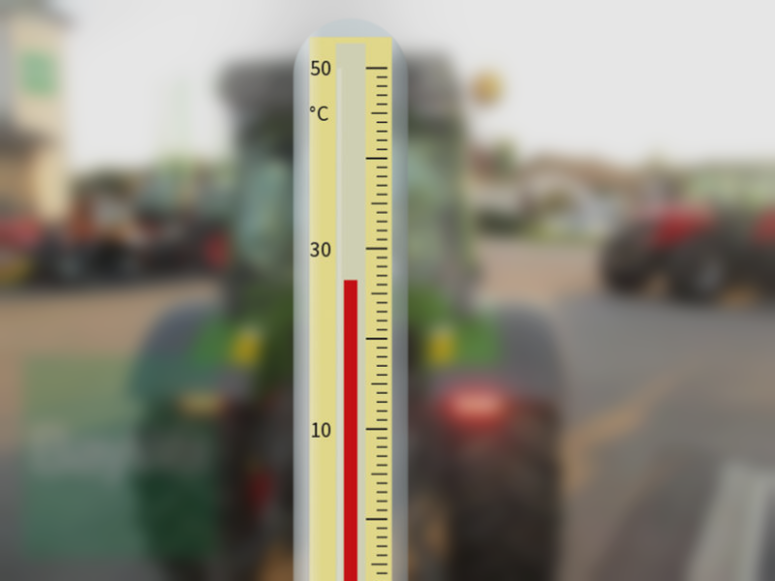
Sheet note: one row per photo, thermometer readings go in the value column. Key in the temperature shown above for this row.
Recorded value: 26.5 °C
